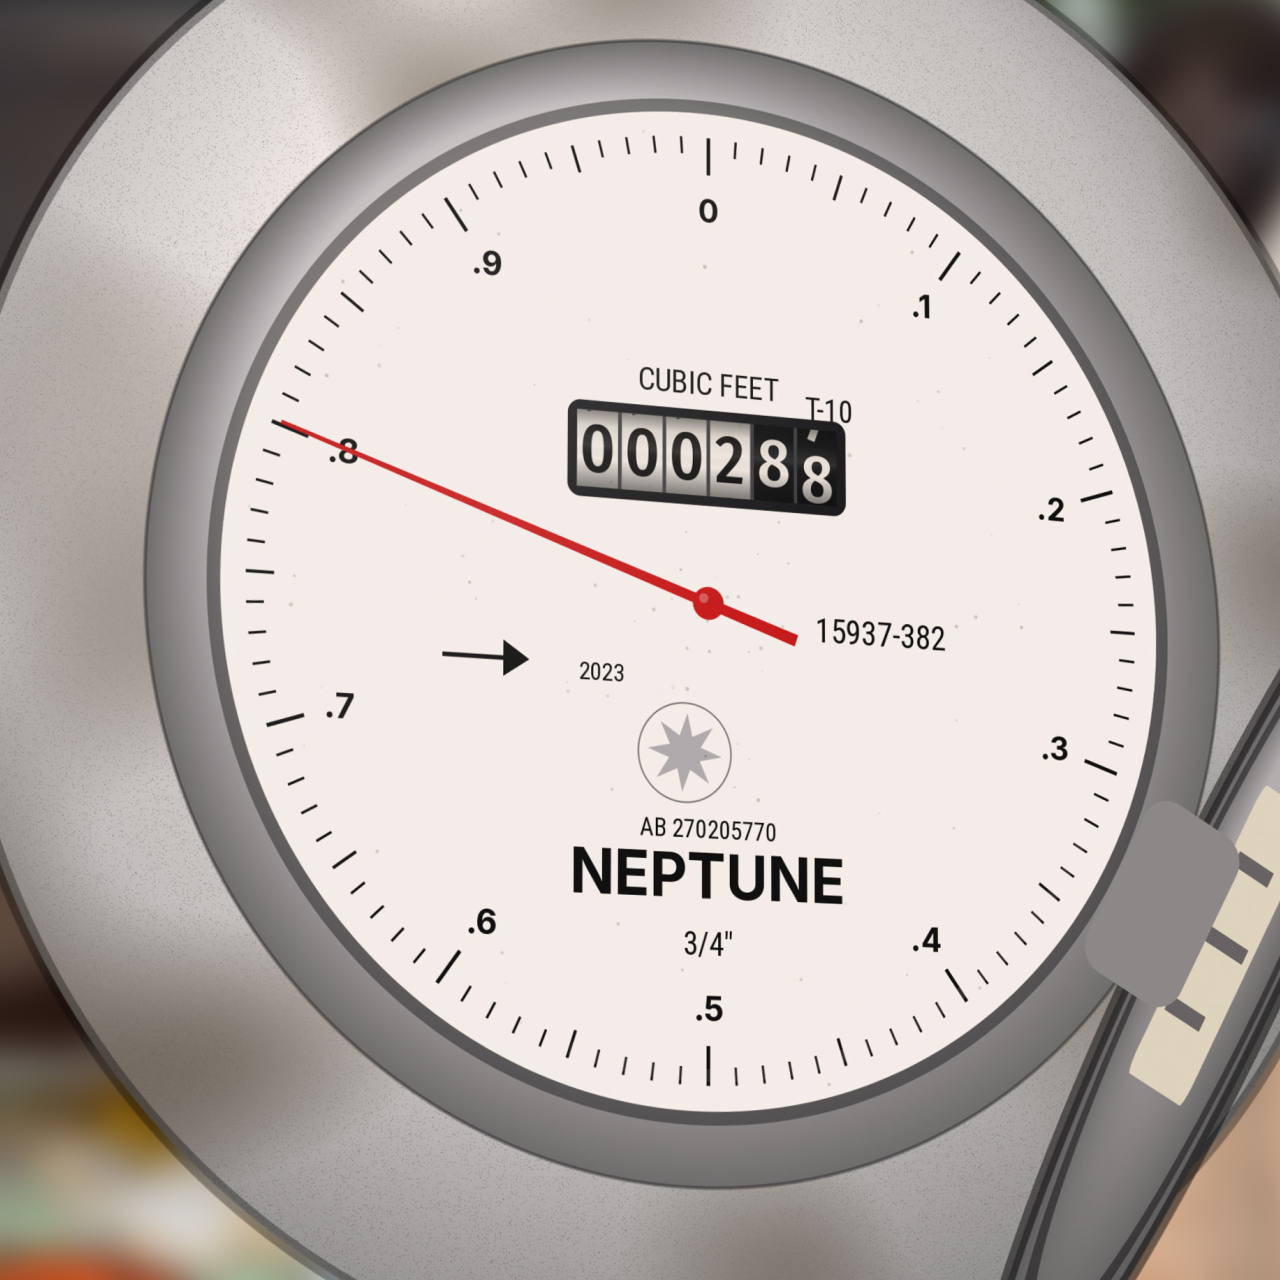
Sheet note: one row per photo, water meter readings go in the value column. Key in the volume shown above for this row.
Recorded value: 287.80 ft³
